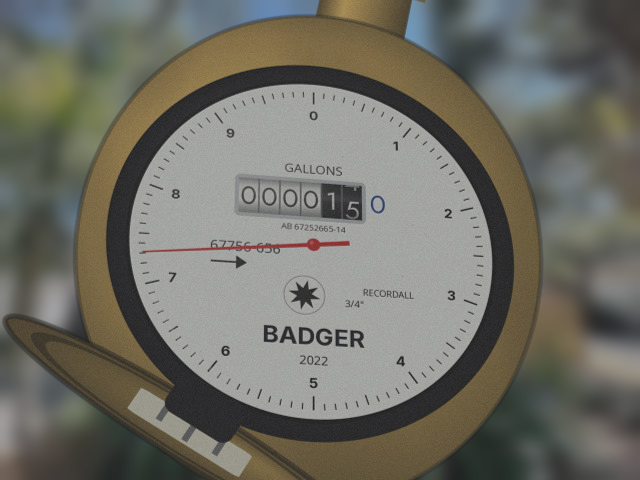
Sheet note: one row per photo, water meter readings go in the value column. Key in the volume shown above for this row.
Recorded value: 147.3 gal
